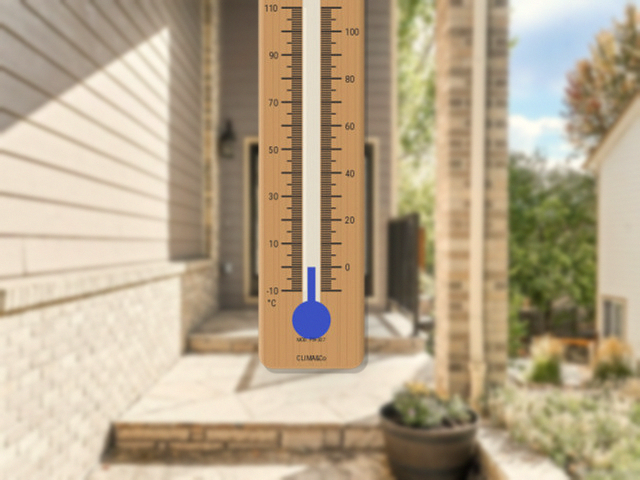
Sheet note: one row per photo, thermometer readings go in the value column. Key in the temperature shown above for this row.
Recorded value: 0 °C
